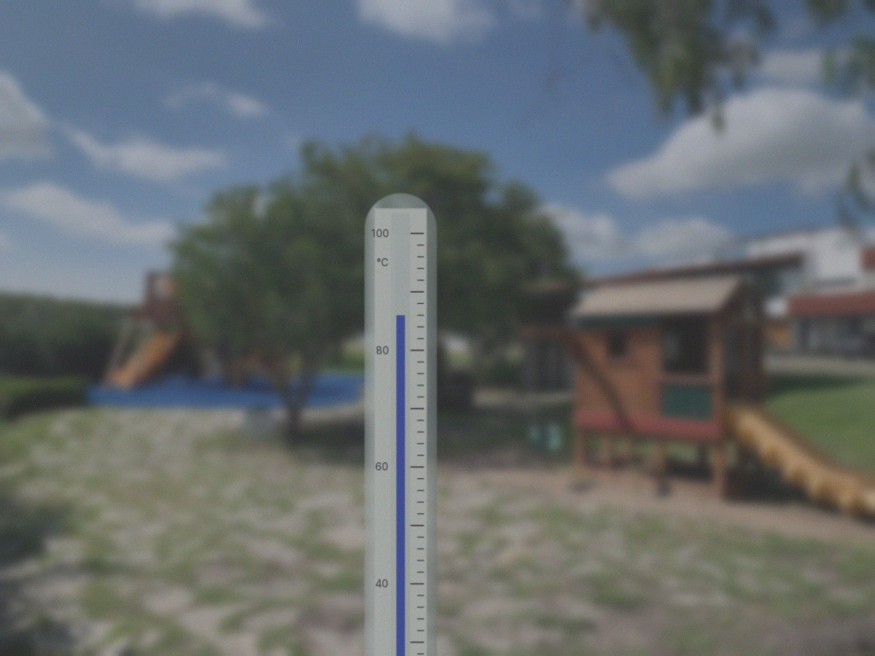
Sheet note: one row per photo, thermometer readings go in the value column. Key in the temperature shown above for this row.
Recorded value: 86 °C
